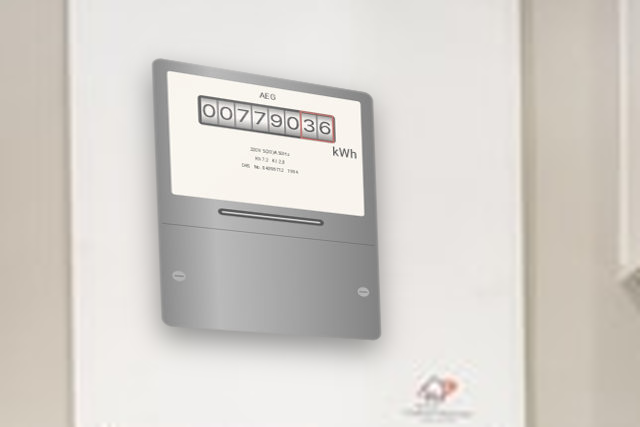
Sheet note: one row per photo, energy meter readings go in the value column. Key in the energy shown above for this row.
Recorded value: 7790.36 kWh
